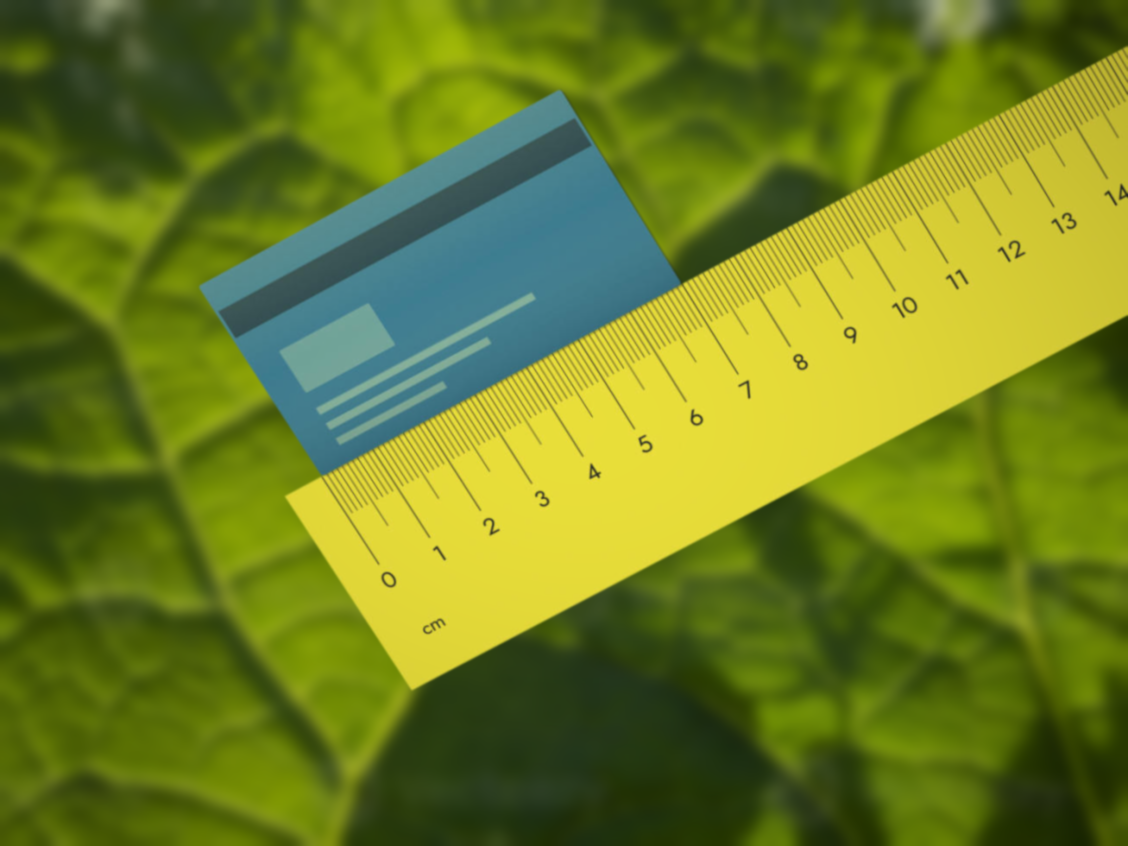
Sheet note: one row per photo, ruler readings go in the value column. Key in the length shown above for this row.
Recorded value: 7 cm
